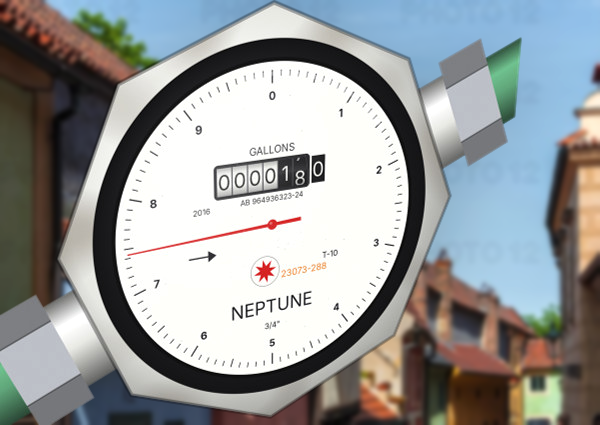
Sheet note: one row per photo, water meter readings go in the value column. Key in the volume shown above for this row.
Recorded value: 177.4 gal
